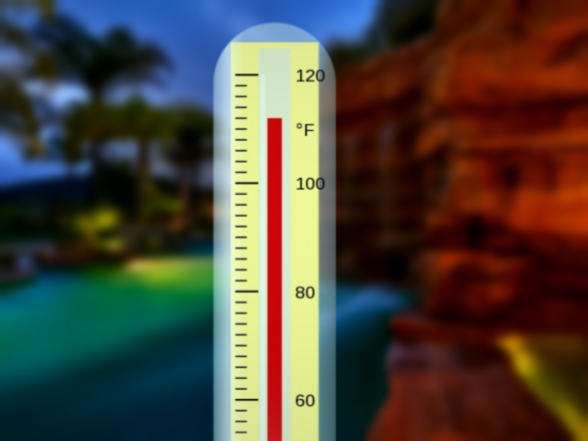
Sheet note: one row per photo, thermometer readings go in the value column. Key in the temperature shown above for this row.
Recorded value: 112 °F
